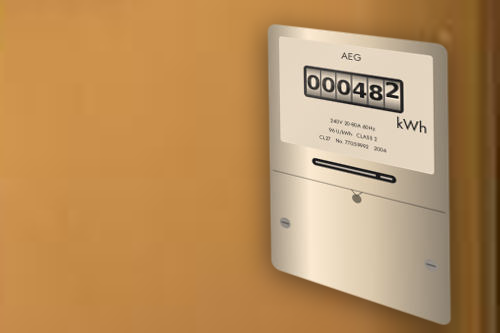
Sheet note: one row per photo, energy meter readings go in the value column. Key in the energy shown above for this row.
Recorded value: 482 kWh
